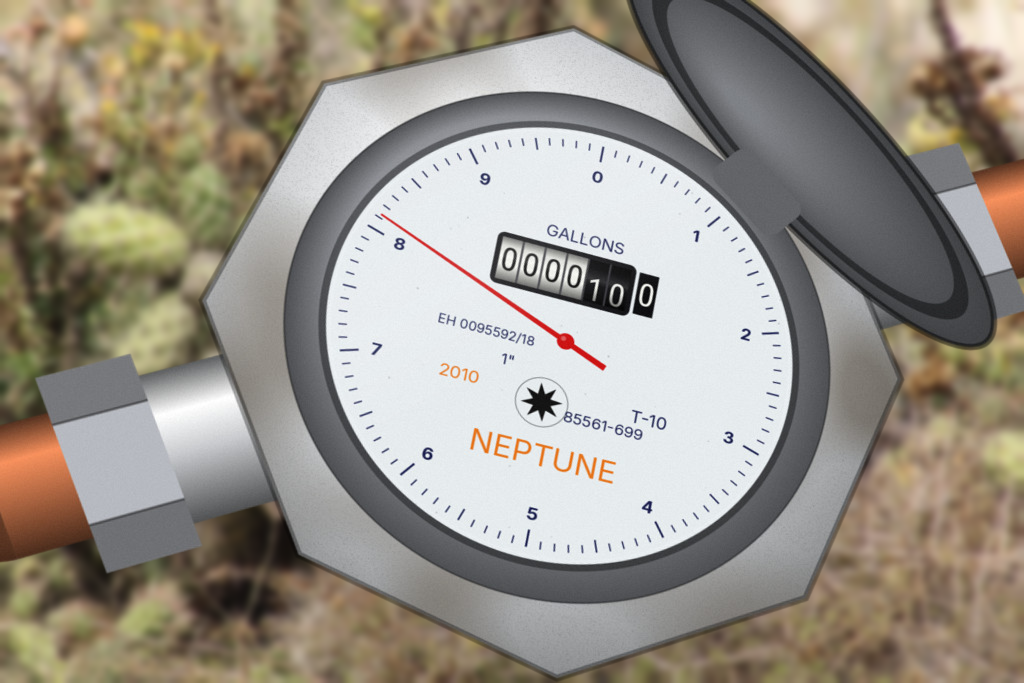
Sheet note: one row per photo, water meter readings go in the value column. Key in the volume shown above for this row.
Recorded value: 98.1 gal
